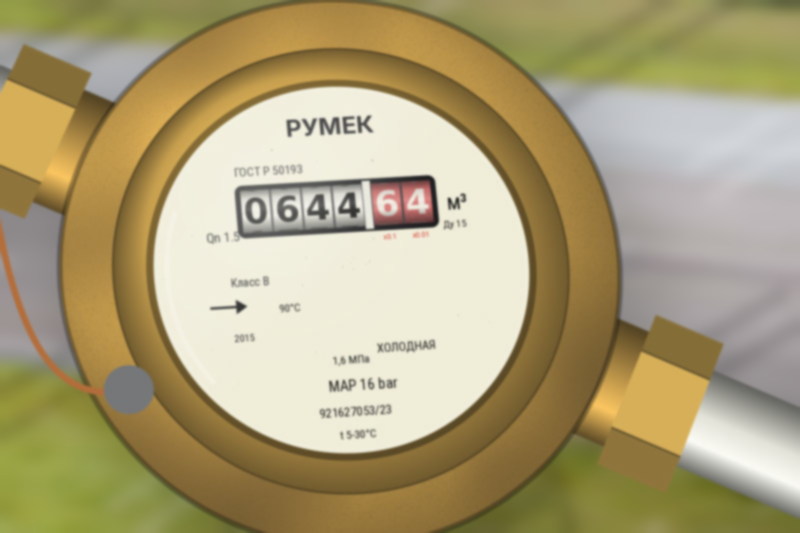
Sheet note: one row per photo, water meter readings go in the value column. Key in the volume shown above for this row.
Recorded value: 644.64 m³
